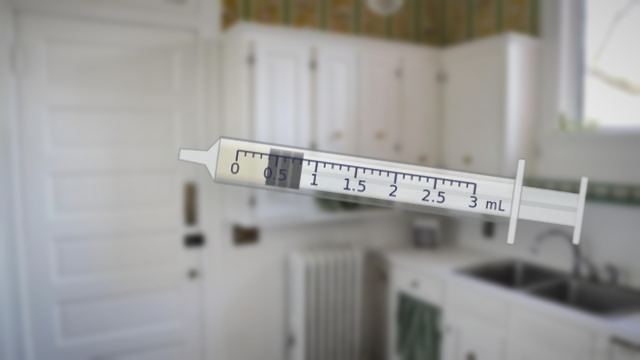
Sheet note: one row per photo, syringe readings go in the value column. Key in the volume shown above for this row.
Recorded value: 0.4 mL
